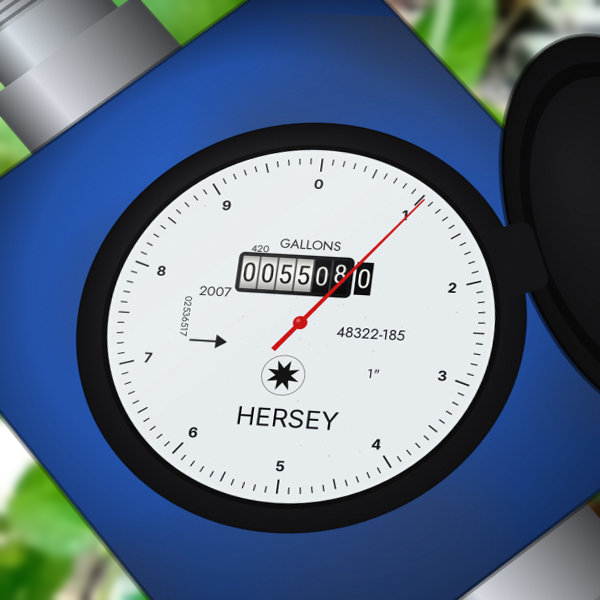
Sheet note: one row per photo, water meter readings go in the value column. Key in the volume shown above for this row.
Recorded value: 55081.0 gal
